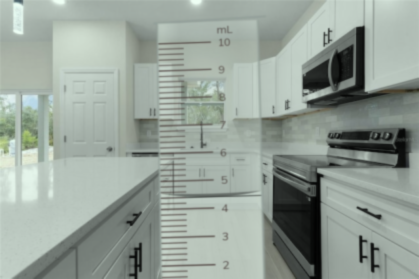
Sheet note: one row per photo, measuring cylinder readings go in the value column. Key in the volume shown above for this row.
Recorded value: 4.4 mL
